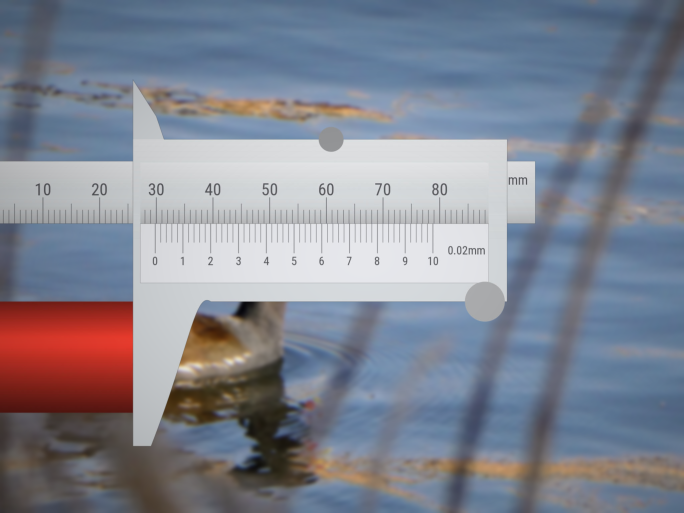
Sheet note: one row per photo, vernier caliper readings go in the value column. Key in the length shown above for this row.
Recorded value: 29.8 mm
